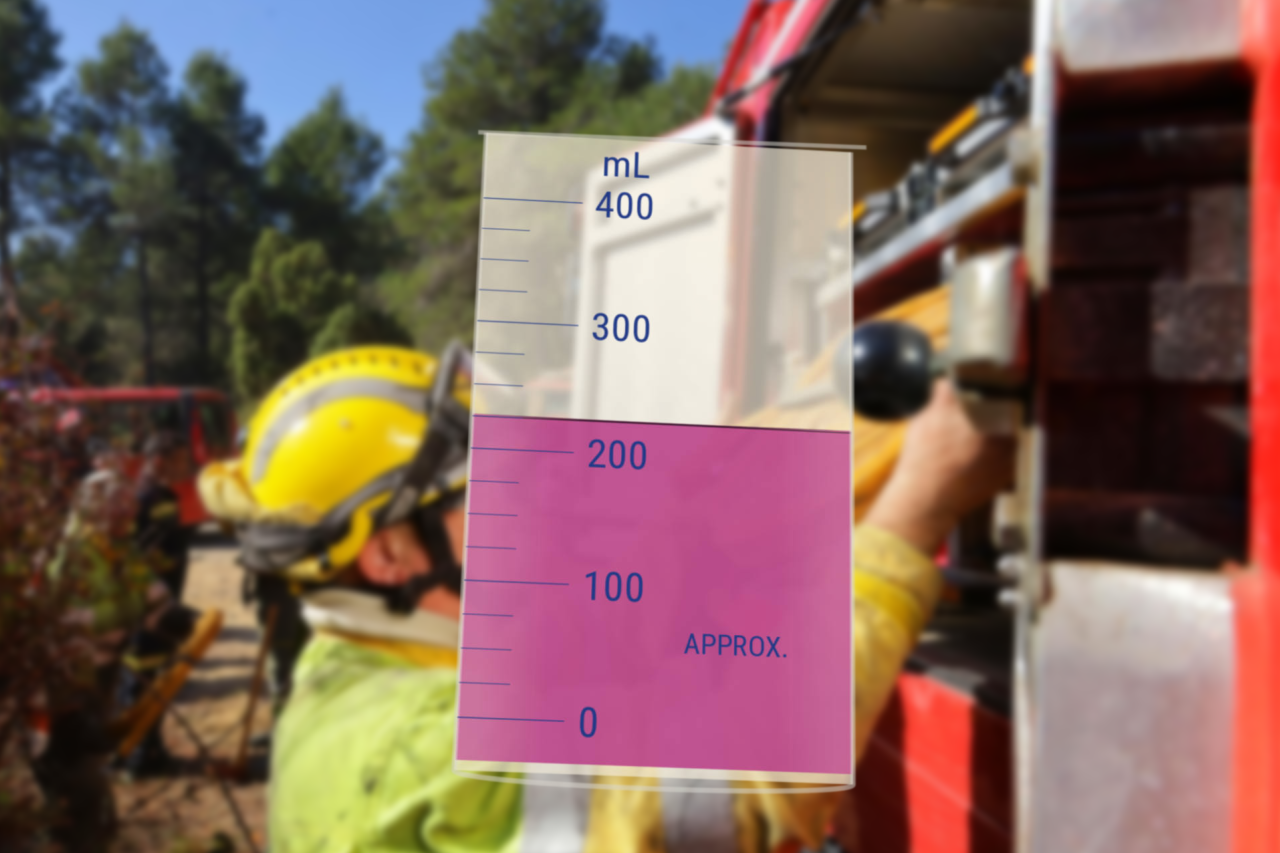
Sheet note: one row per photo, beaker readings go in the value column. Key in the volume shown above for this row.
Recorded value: 225 mL
